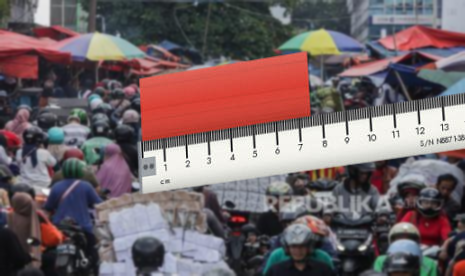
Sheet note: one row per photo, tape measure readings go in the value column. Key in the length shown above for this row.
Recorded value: 7.5 cm
